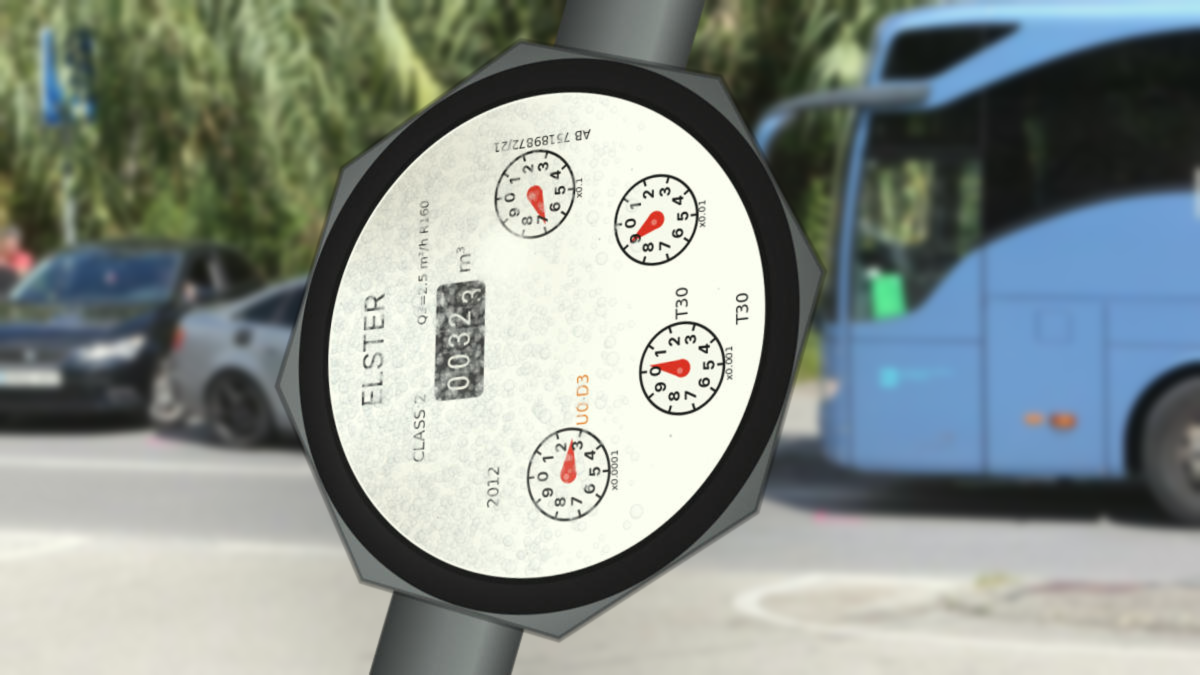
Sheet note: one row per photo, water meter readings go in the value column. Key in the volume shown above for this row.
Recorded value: 322.6902 m³
